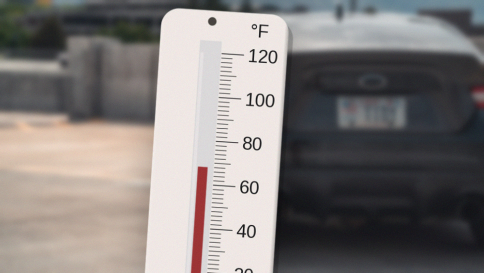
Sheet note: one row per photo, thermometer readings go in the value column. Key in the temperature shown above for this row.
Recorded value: 68 °F
